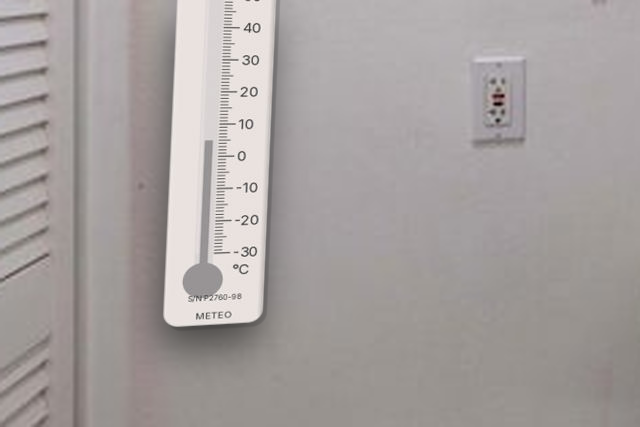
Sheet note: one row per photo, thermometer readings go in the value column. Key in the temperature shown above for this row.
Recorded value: 5 °C
